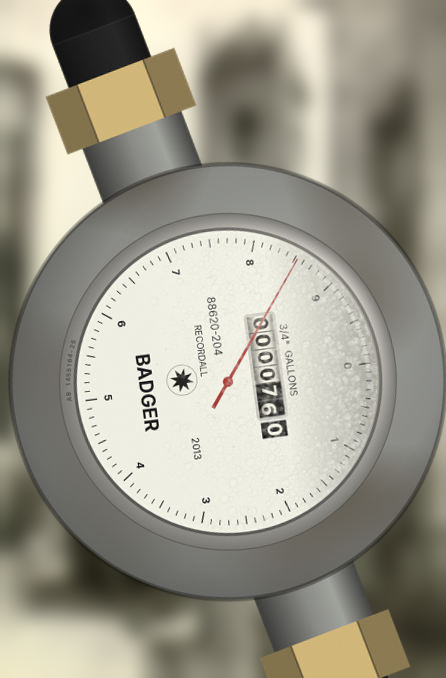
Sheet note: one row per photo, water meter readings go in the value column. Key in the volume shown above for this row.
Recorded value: 758.5 gal
